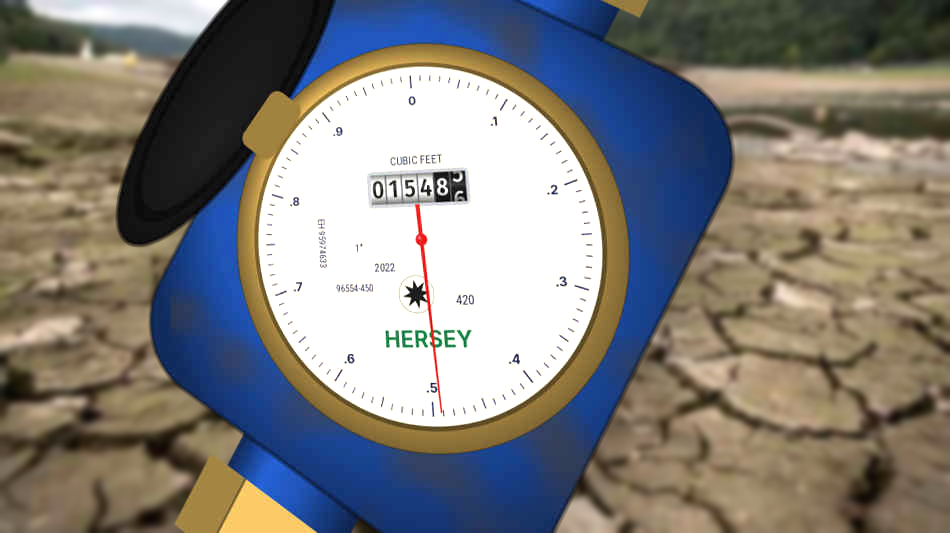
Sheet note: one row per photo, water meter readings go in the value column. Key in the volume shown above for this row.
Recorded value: 15485.49 ft³
